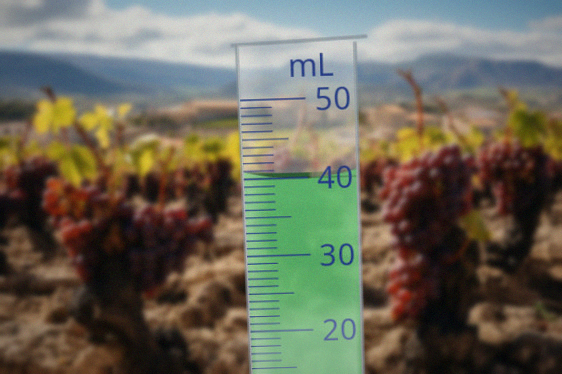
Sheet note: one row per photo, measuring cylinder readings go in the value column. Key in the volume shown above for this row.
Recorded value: 40 mL
